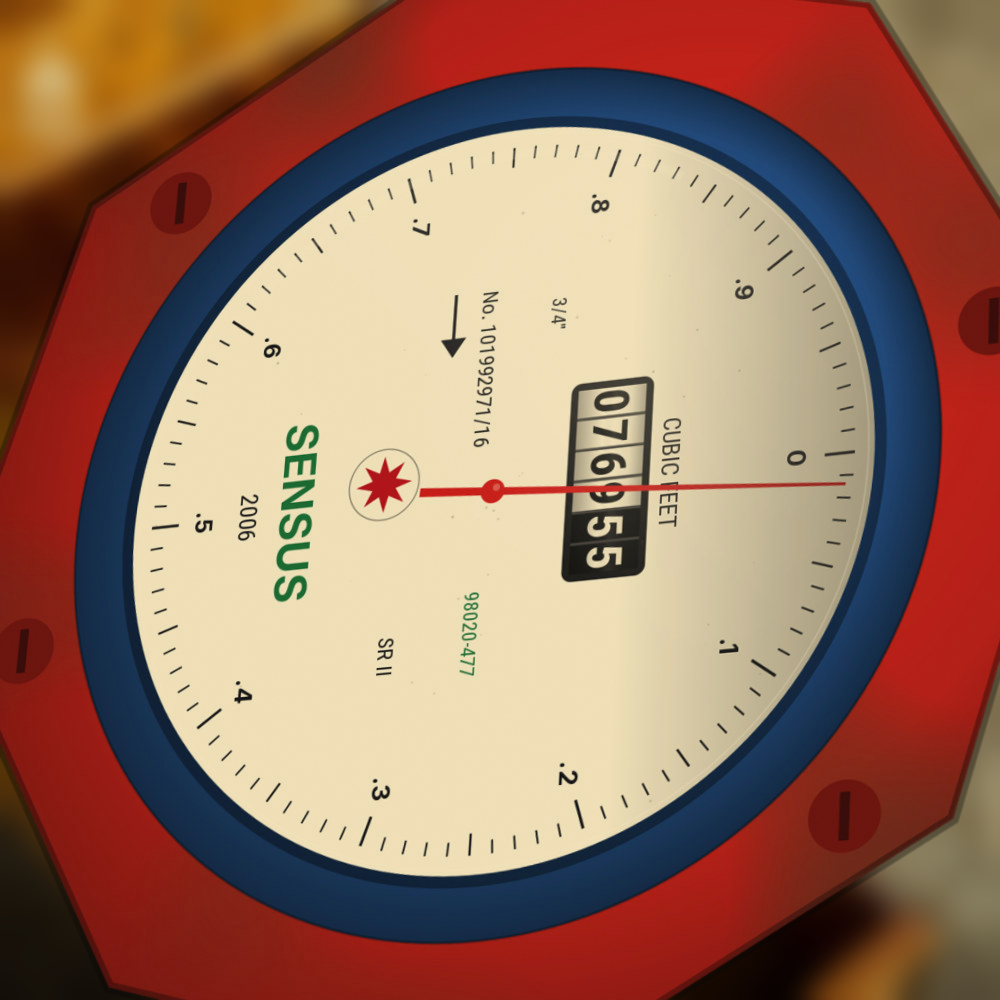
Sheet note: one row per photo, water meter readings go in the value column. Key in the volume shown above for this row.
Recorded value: 76955.01 ft³
